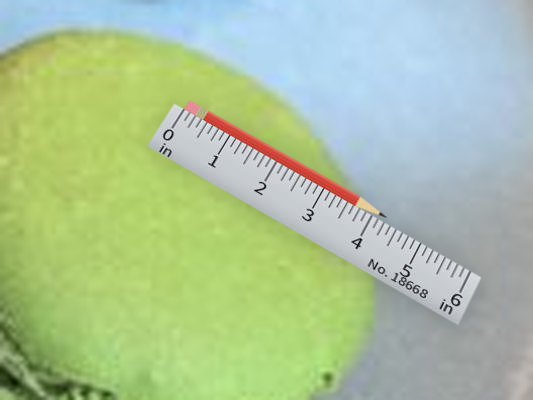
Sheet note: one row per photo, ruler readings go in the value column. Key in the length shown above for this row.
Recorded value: 4.25 in
